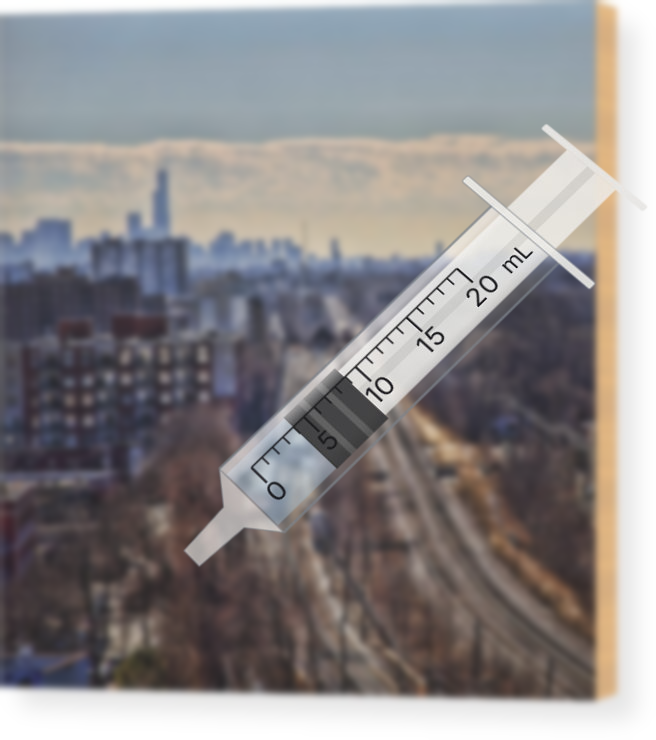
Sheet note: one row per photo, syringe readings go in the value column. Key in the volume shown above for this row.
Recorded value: 4 mL
